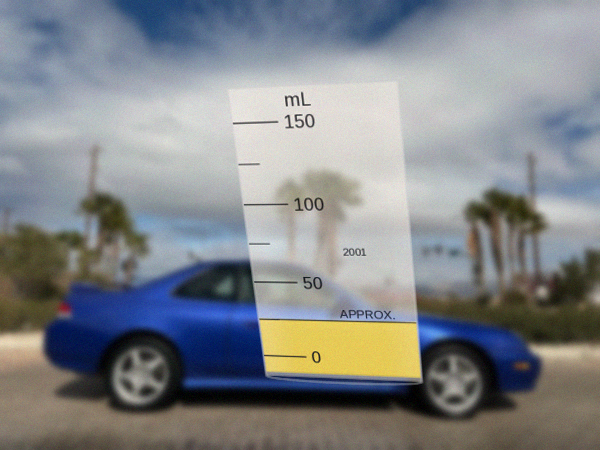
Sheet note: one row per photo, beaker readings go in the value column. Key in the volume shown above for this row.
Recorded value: 25 mL
